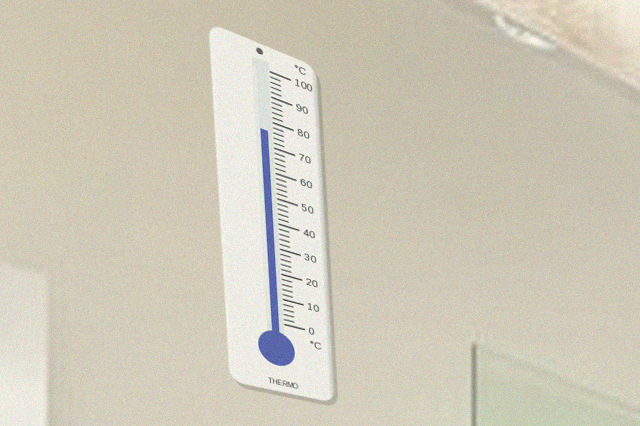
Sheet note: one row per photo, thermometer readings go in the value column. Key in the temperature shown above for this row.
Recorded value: 76 °C
